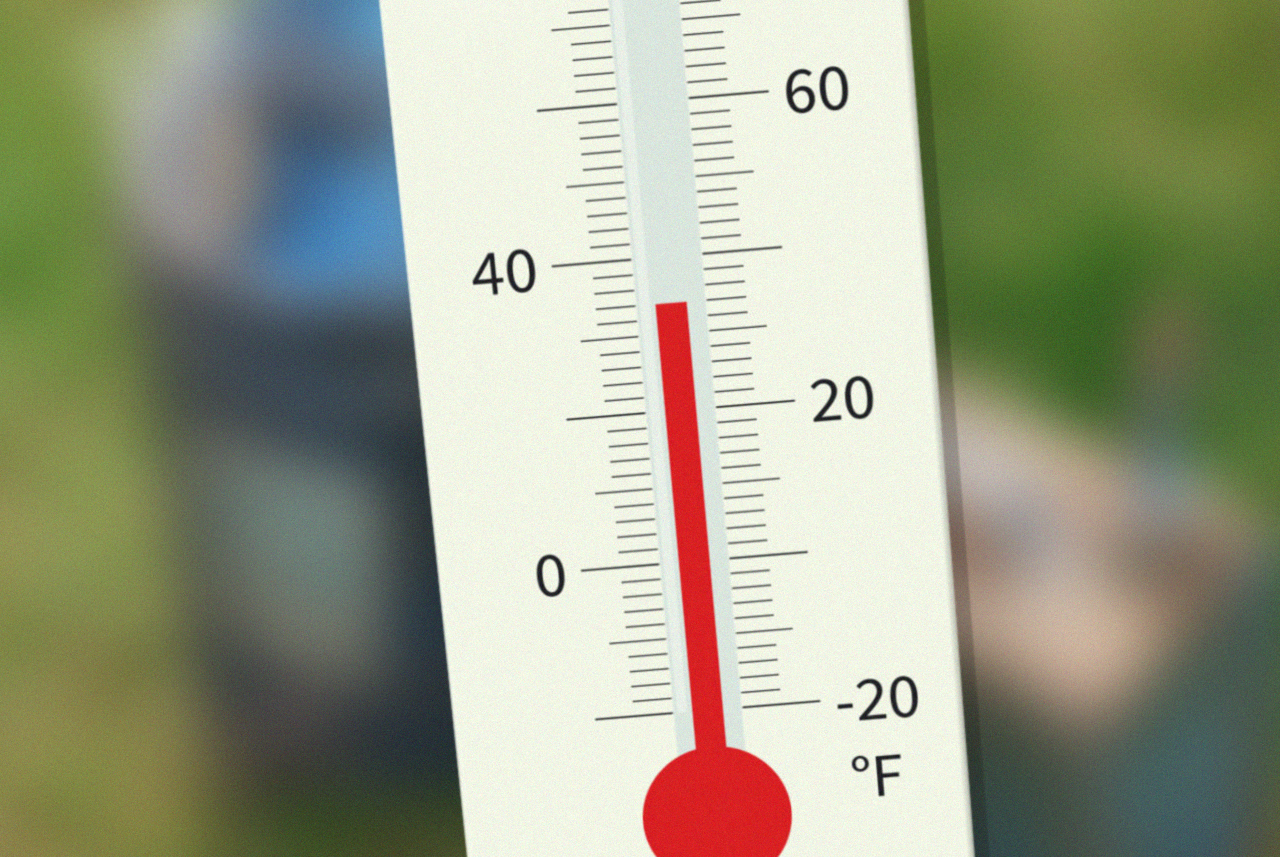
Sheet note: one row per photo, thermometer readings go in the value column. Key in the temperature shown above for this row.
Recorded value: 34 °F
